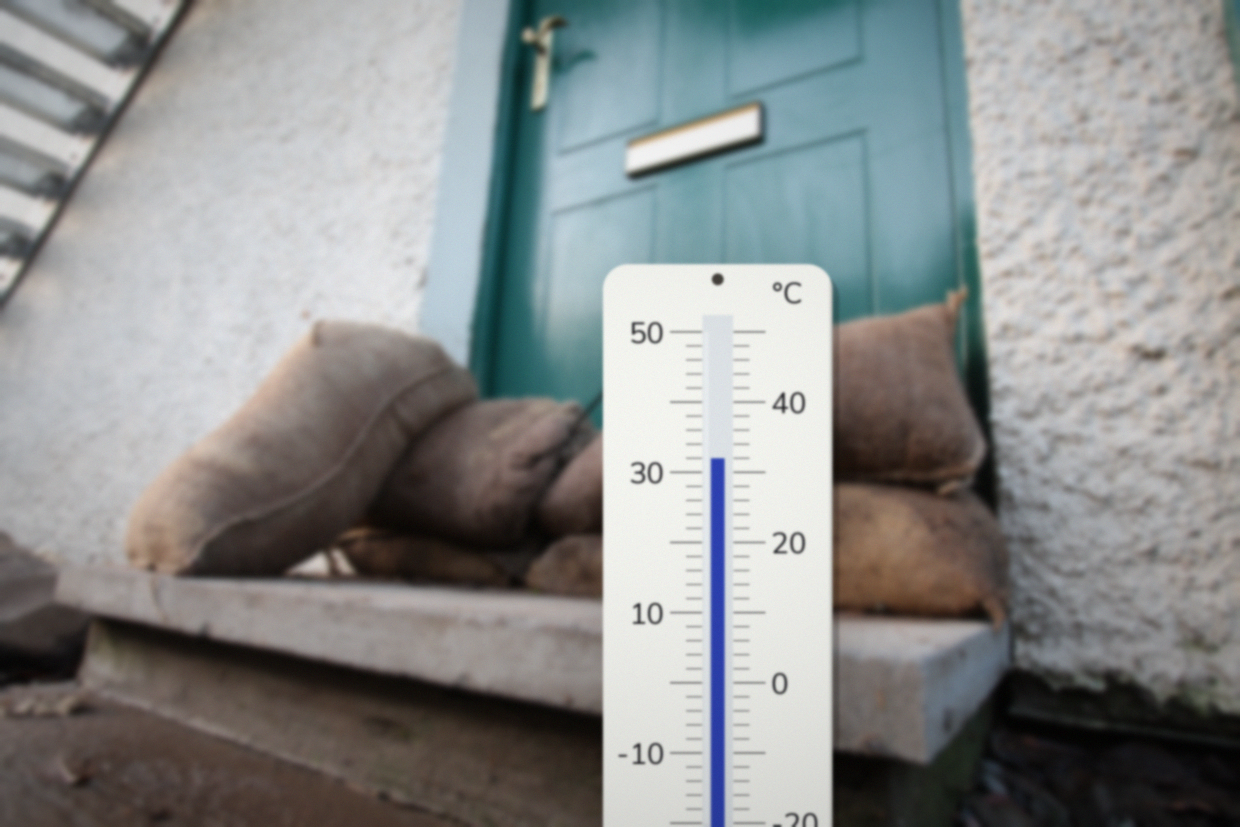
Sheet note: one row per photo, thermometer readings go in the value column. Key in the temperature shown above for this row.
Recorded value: 32 °C
